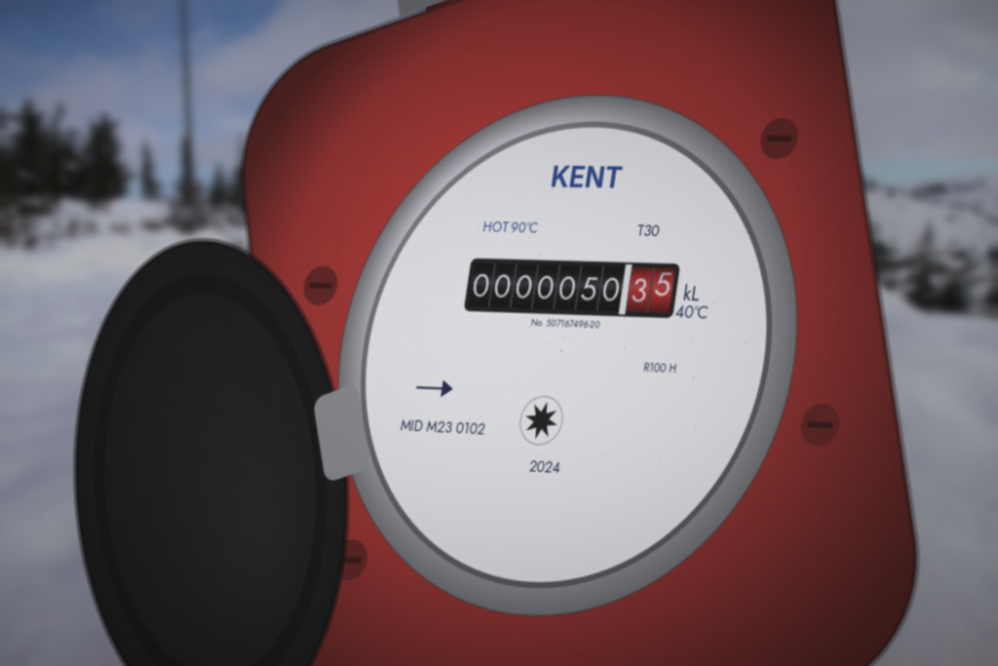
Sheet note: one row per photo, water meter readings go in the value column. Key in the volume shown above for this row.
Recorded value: 50.35 kL
